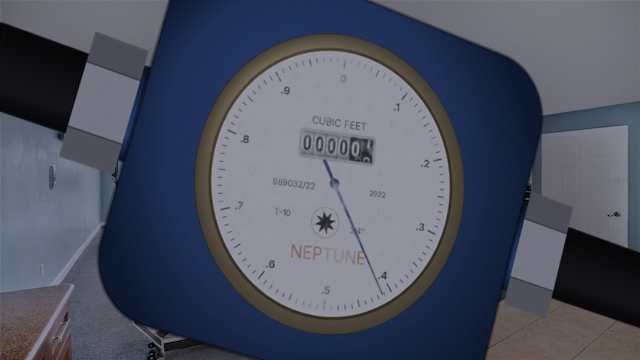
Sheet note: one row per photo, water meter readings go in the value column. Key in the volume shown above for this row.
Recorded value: 1.41 ft³
